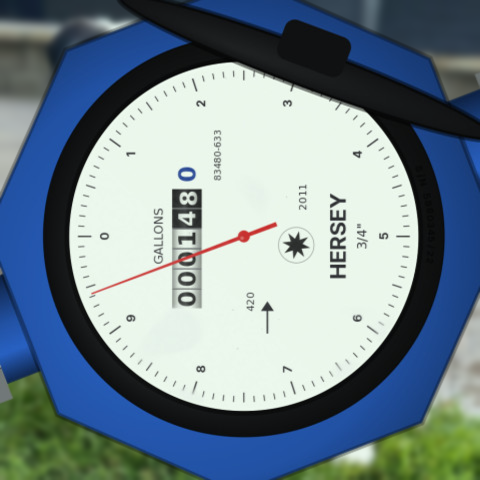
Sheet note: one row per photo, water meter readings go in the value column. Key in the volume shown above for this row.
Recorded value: 1479.4 gal
